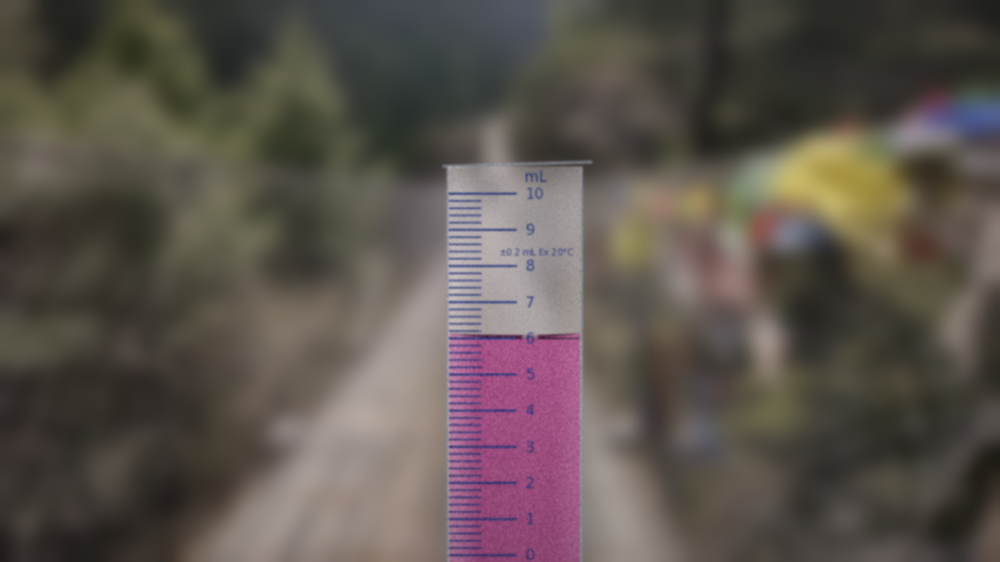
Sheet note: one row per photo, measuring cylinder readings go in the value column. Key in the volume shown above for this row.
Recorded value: 6 mL
